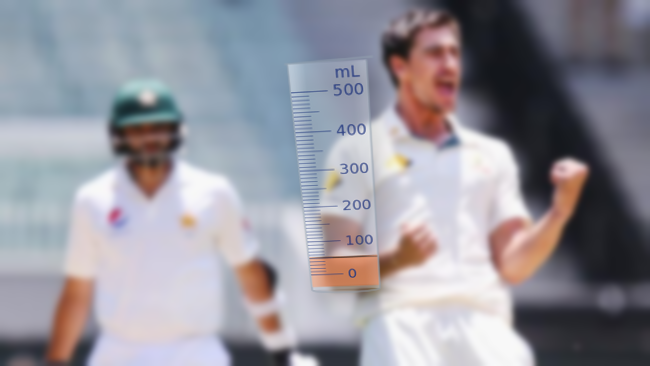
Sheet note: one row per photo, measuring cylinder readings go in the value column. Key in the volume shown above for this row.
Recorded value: 50 mL
